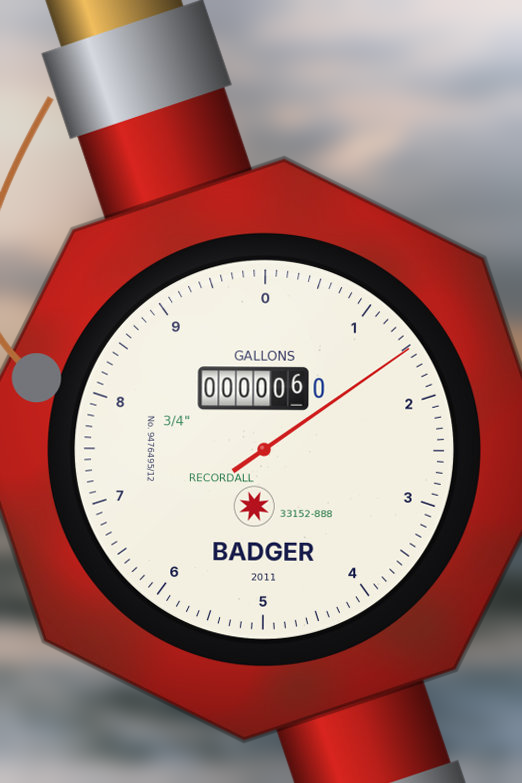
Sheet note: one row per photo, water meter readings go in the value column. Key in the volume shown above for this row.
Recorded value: 61.5 gal
